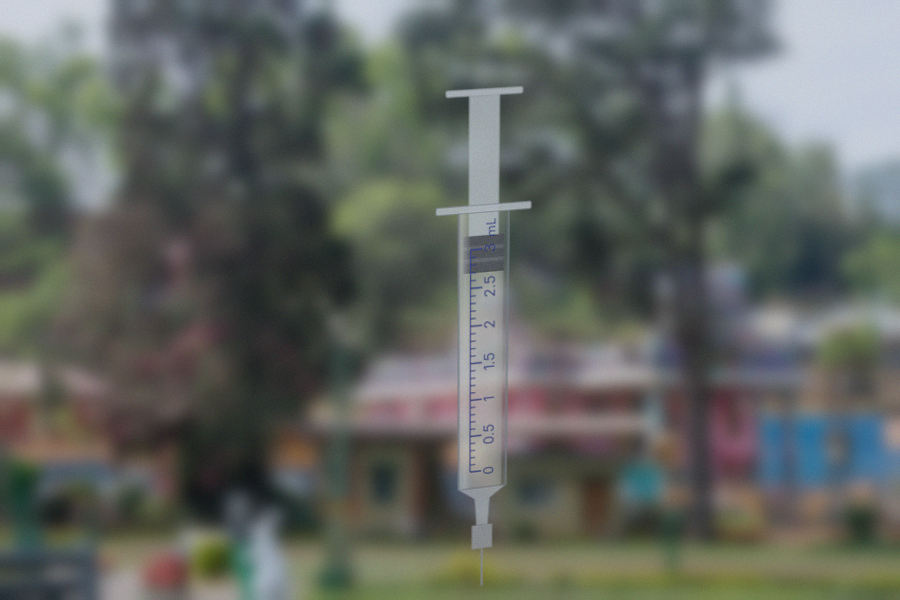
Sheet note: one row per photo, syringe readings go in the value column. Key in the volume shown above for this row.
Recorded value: 2.7 mL
